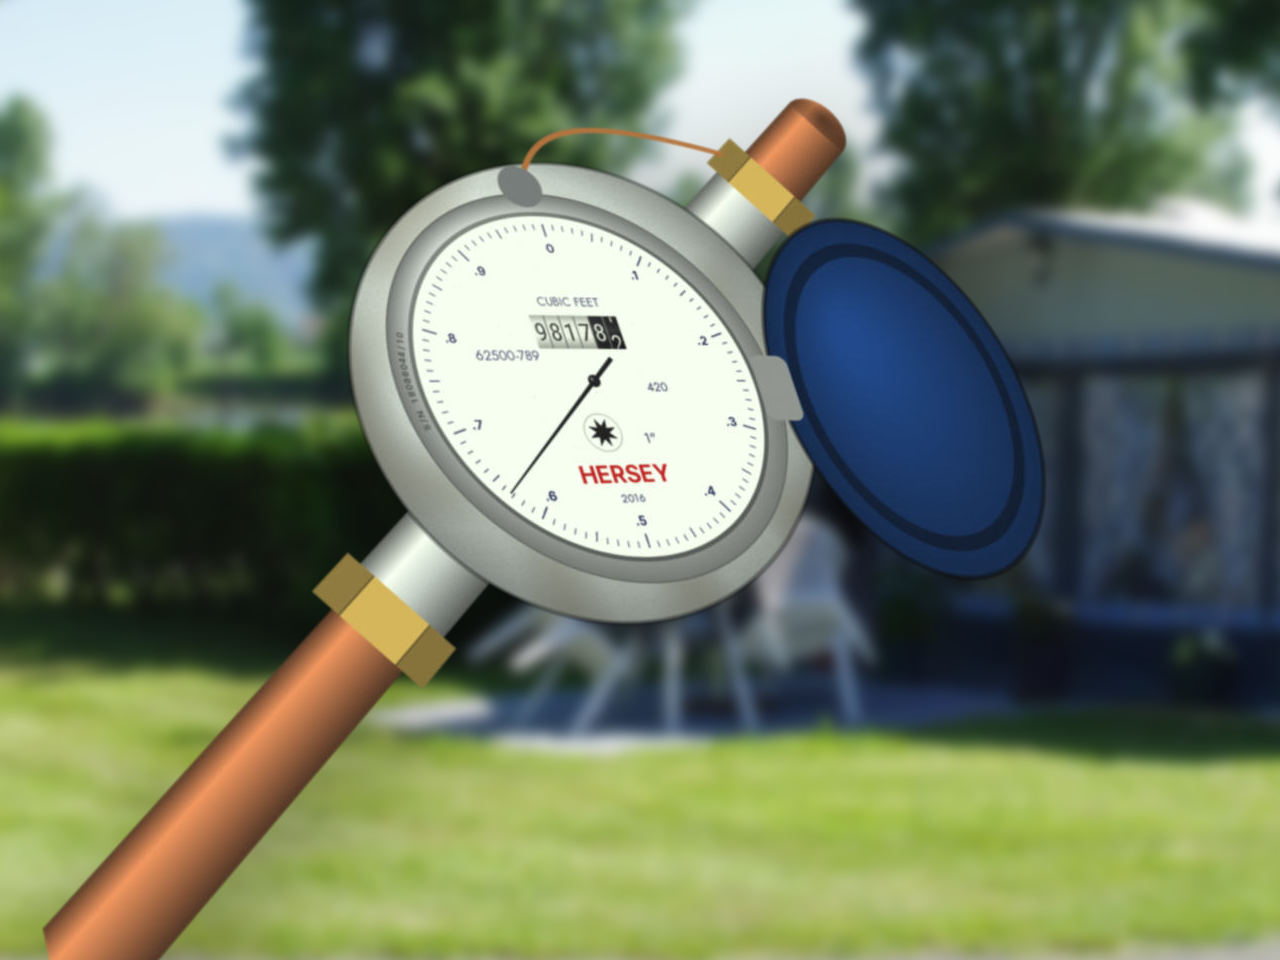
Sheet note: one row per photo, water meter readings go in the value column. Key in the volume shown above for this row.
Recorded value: 981781.63 ft³
